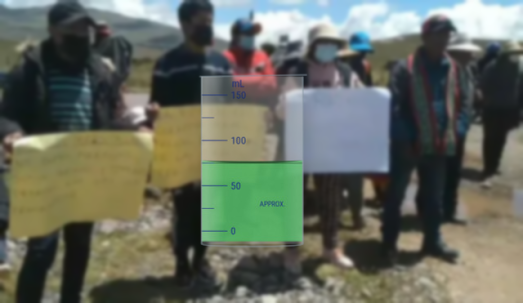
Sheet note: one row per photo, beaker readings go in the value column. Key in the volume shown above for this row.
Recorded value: 75 mL
